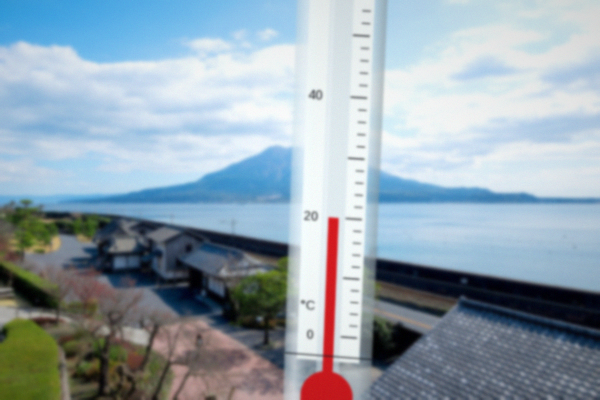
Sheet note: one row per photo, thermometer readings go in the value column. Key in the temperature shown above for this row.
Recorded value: 20 °C
